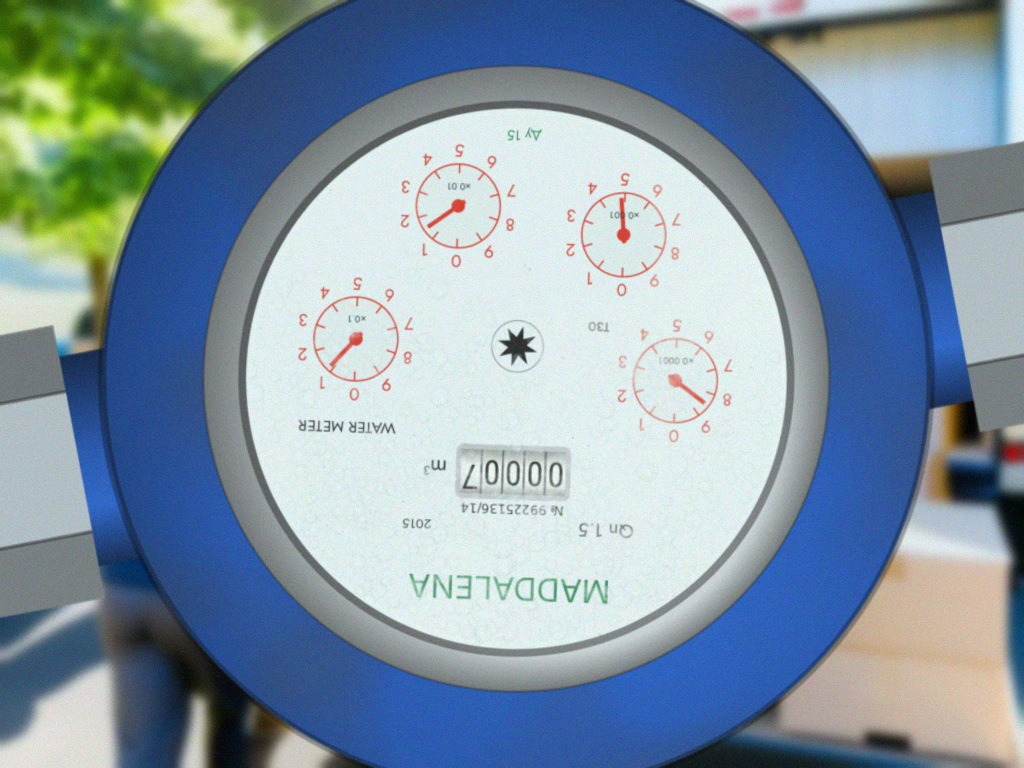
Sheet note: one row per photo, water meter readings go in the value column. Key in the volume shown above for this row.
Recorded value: 7.1148 m³
